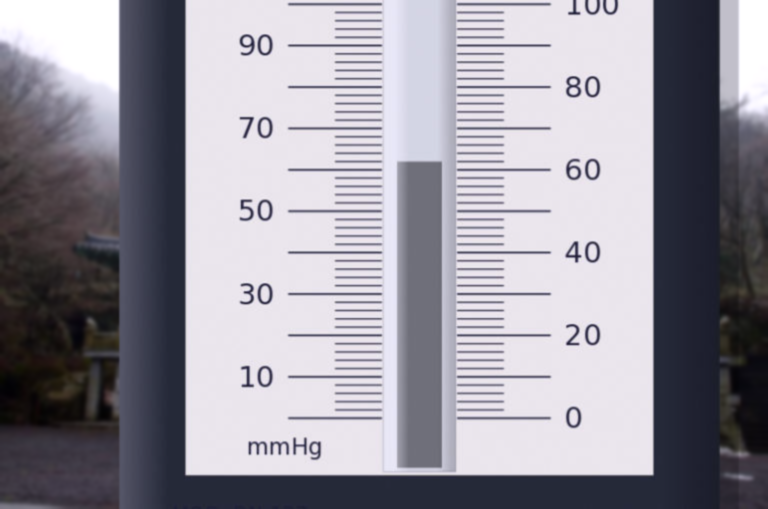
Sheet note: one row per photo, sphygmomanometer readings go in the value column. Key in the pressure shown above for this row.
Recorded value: 62 mmHg
